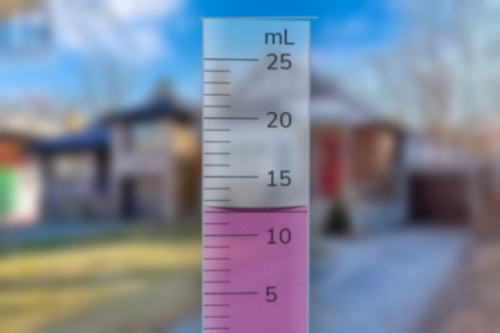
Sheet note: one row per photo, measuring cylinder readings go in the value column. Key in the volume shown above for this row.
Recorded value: 12 mL
